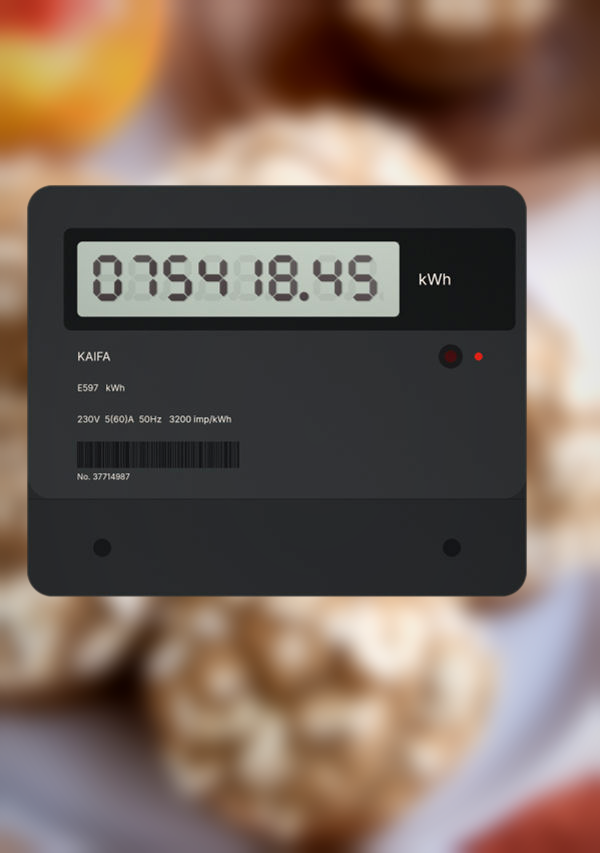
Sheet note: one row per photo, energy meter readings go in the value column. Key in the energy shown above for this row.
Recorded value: 75418.45 kWh
